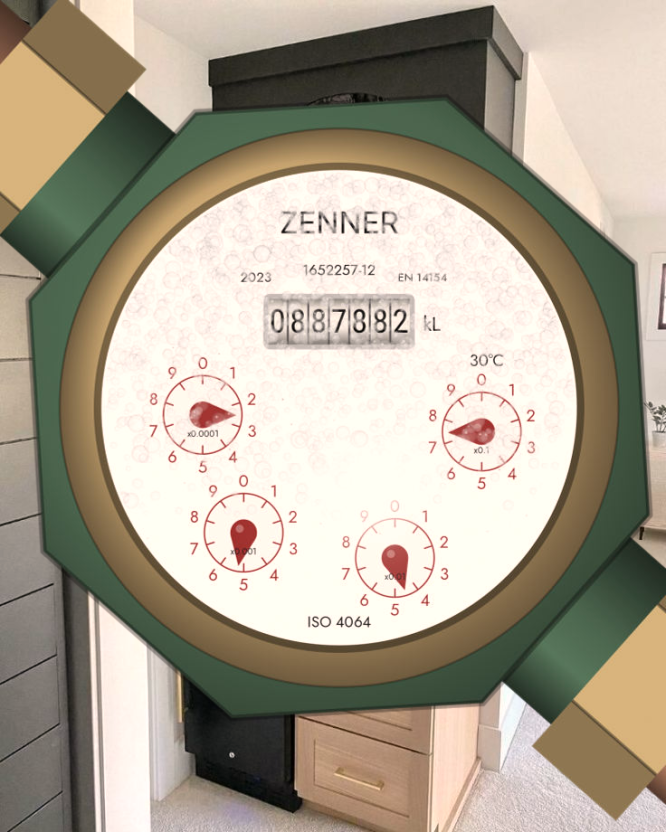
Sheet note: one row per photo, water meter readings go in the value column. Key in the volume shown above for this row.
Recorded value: 887882.7452 kL
